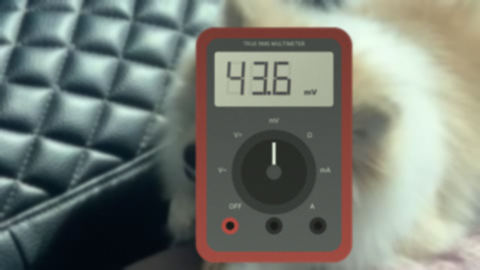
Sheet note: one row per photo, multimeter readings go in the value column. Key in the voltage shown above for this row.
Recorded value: 43.6 mV
